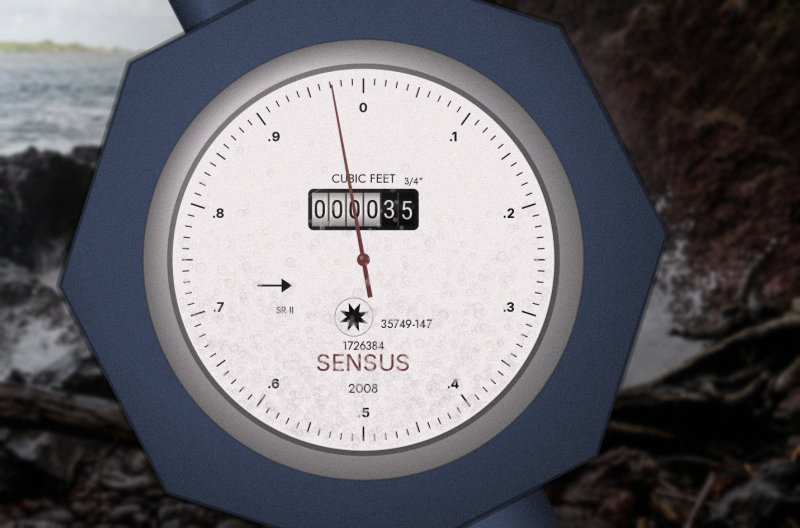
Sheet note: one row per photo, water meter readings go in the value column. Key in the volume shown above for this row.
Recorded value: 34.97 ft³
